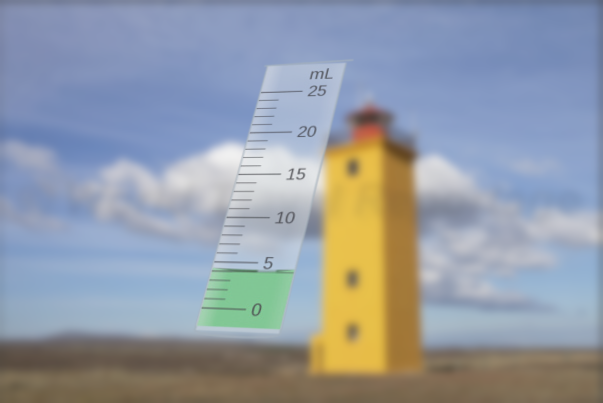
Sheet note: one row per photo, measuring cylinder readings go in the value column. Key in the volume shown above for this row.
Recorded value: 4 mL
